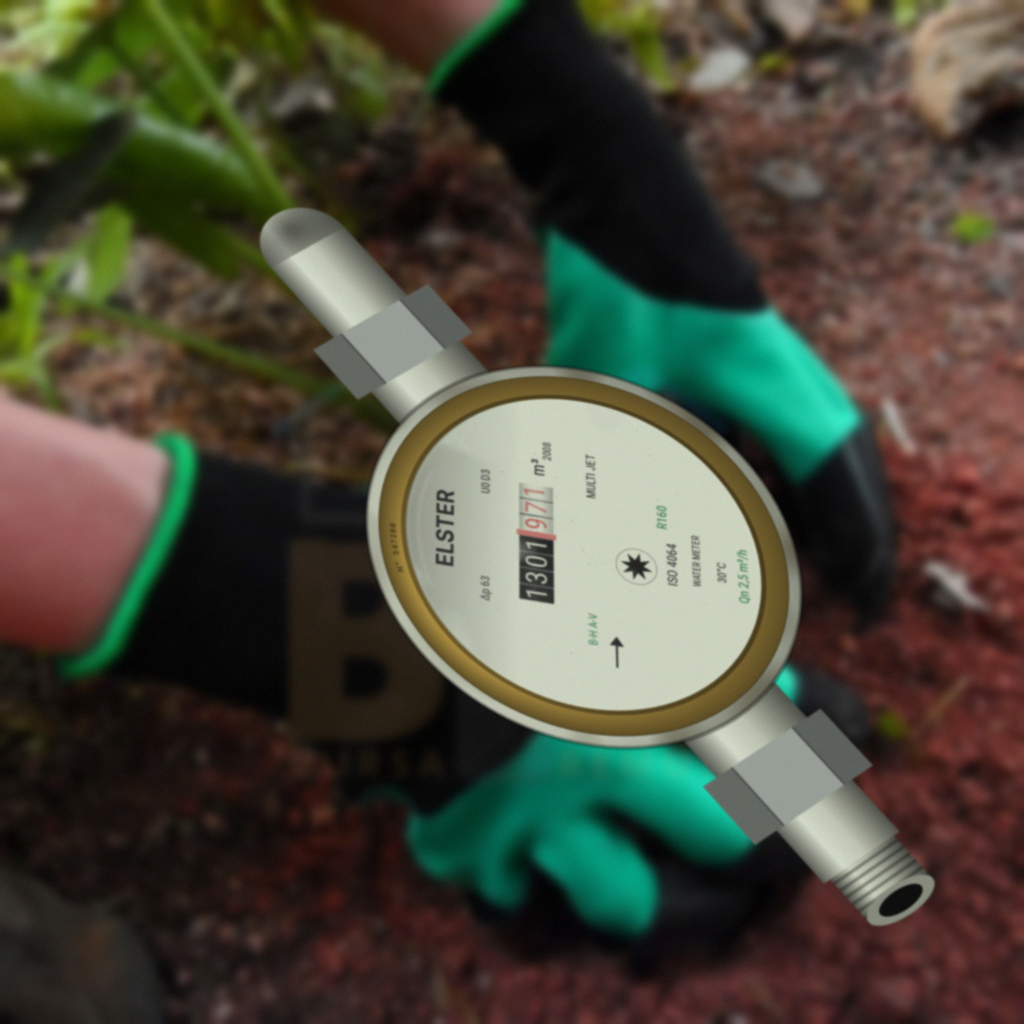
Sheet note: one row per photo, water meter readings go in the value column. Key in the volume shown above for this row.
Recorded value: 1301.971 m³
